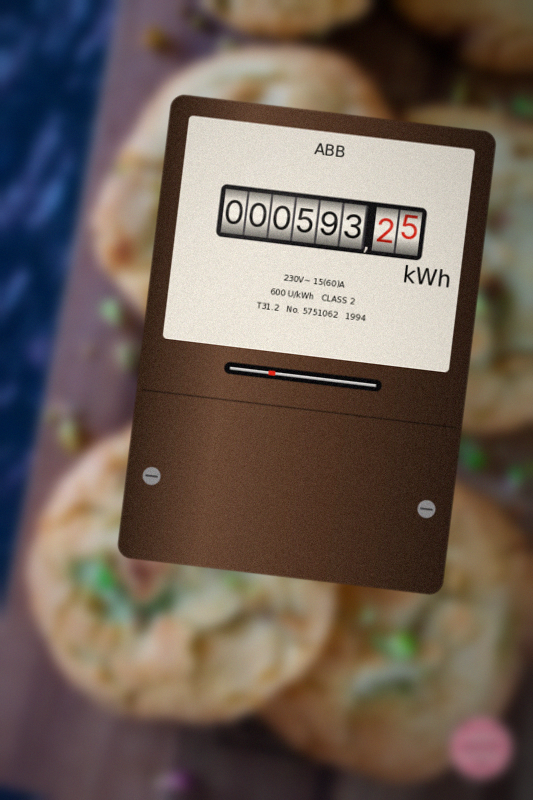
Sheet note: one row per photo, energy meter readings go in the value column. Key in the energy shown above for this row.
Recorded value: 593.25 kWh
